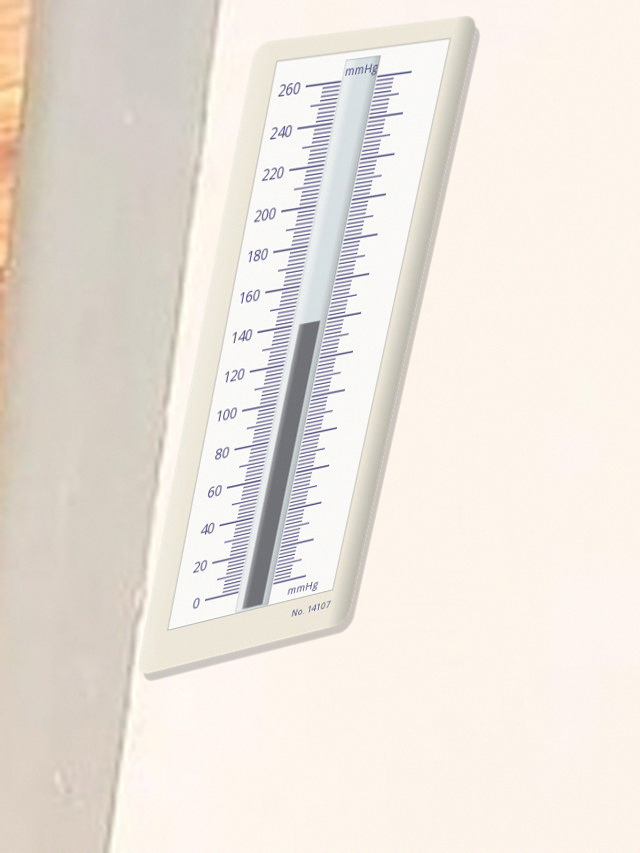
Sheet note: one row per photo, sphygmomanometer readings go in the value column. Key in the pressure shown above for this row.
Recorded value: 140 mmHg
